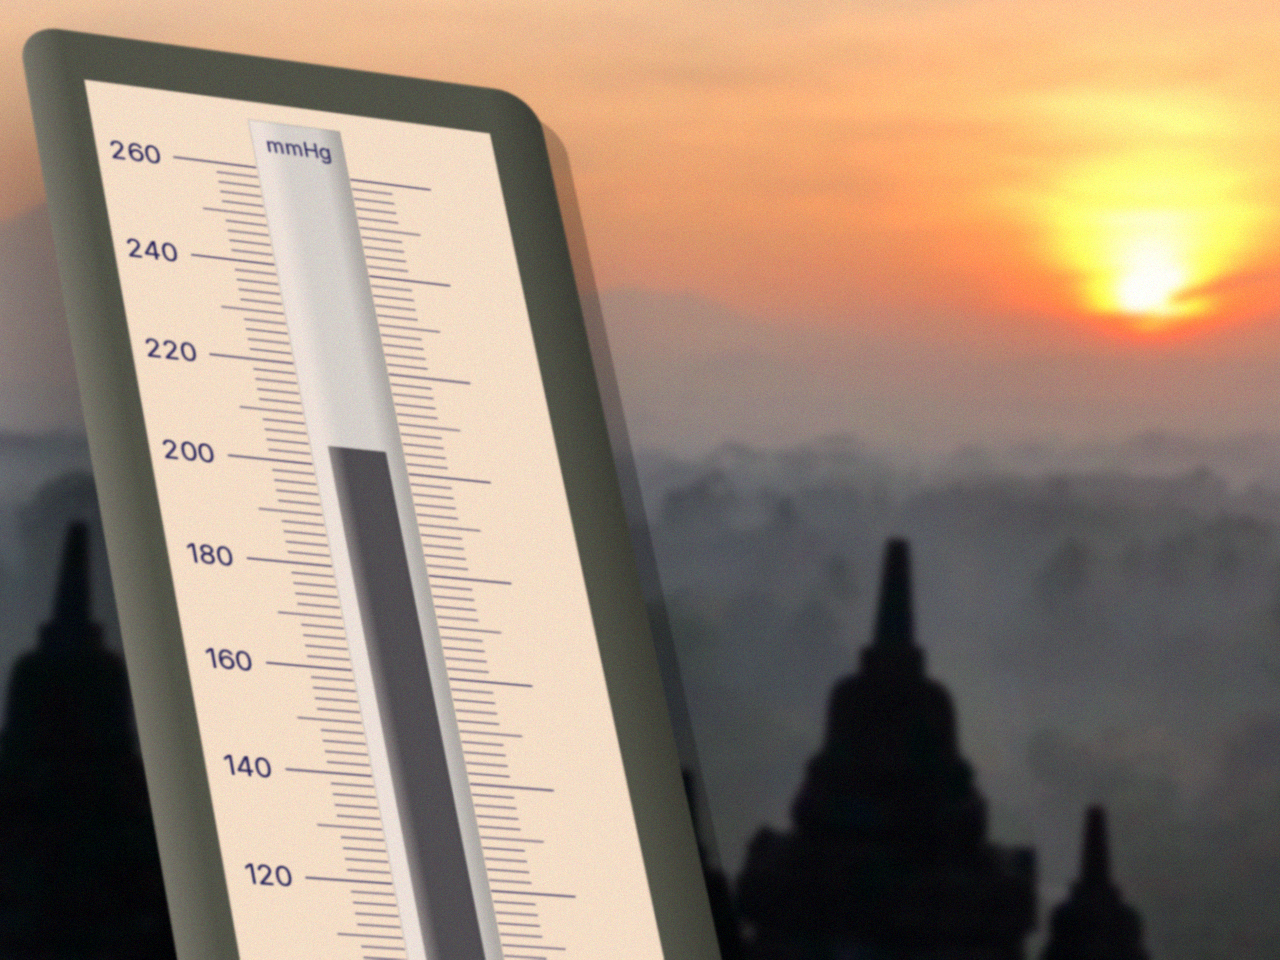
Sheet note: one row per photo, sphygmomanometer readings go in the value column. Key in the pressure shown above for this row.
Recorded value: 204 mmHg
